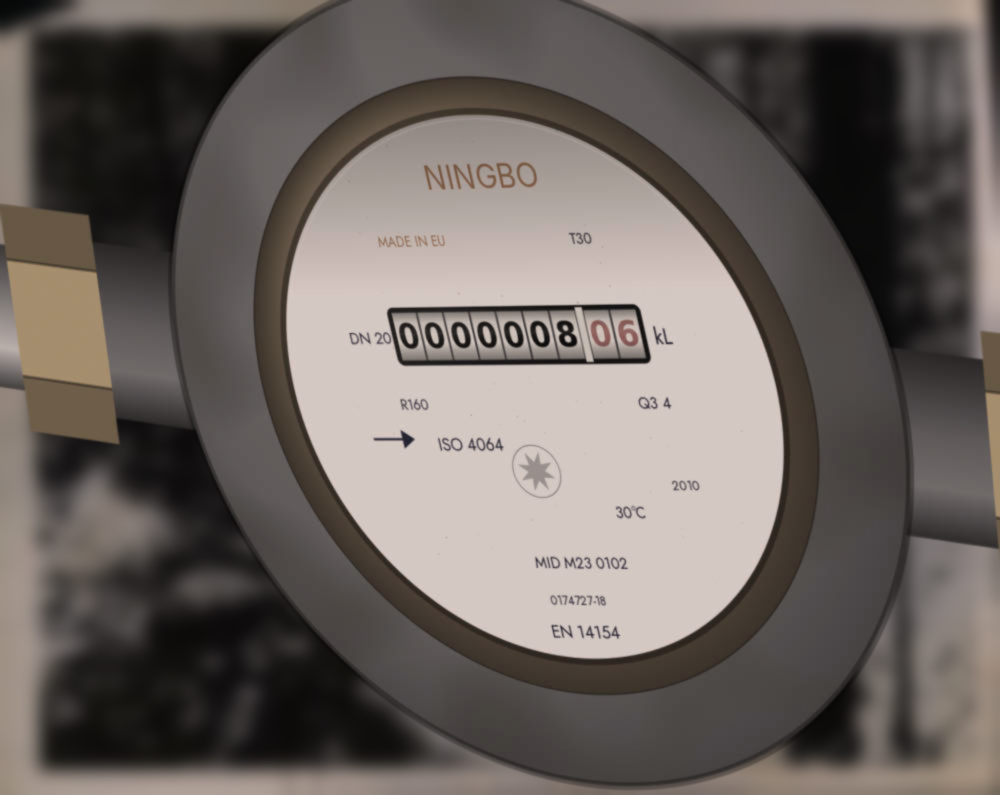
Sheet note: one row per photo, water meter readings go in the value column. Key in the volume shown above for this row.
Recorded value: 8.06 kL
